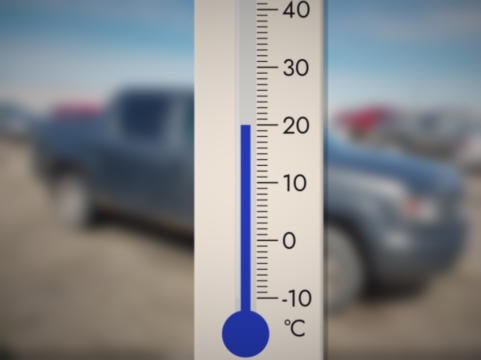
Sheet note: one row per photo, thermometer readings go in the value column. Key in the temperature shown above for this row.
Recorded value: 20 °C
